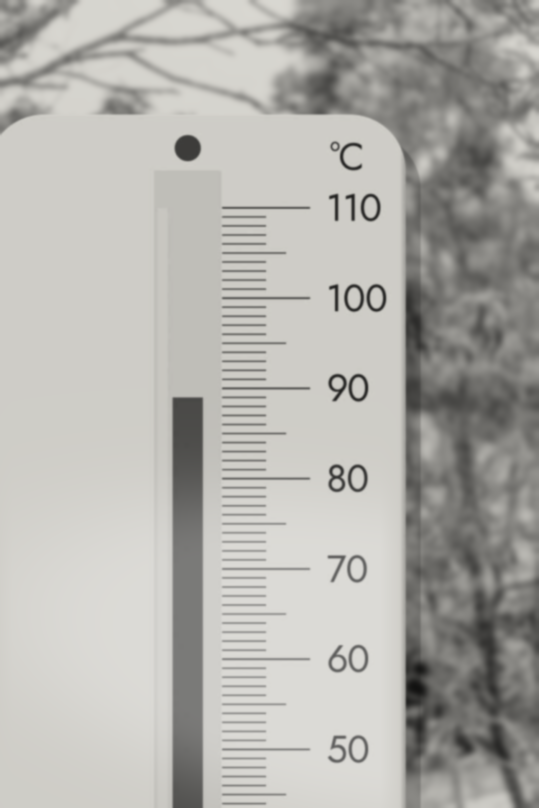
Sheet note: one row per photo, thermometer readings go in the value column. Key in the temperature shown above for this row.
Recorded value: 89 °C
